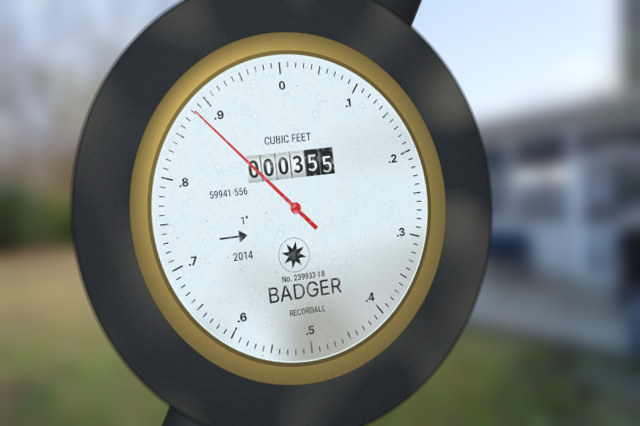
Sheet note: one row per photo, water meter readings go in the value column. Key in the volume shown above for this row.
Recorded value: 354.88 ft³
